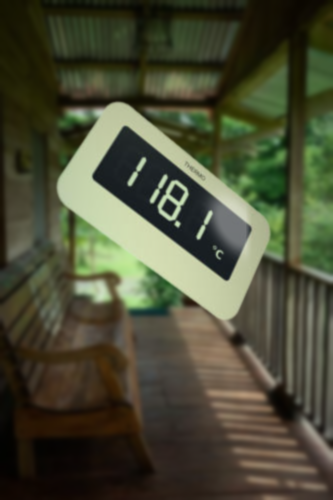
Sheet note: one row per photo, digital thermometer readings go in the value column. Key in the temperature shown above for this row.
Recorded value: 118.1 °C
